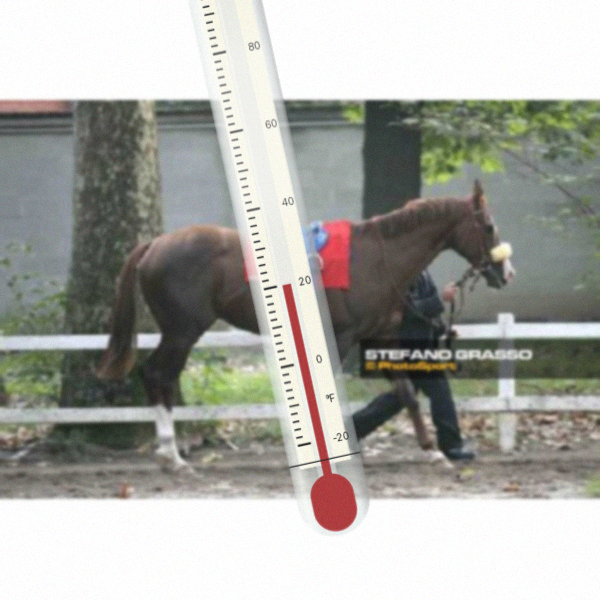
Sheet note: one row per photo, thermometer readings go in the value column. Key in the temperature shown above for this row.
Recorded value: 20 °F
